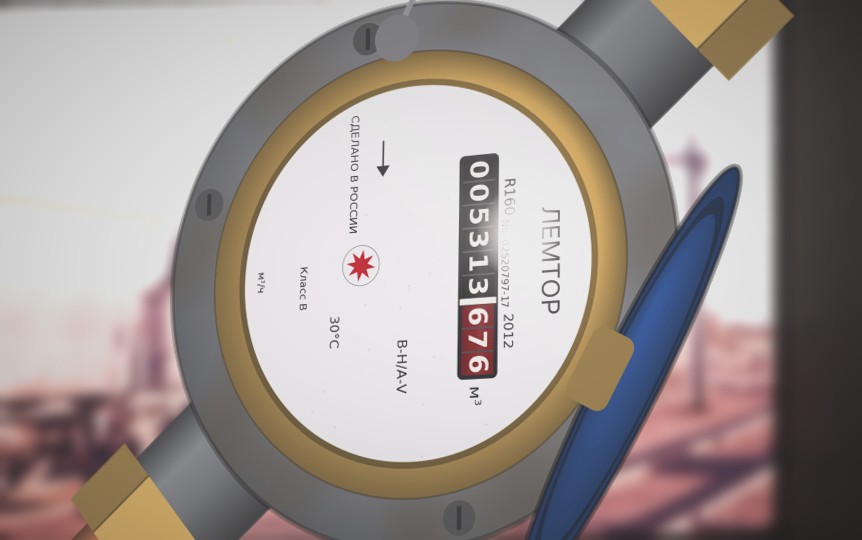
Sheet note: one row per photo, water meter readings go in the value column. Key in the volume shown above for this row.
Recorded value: 5313.676 m³
